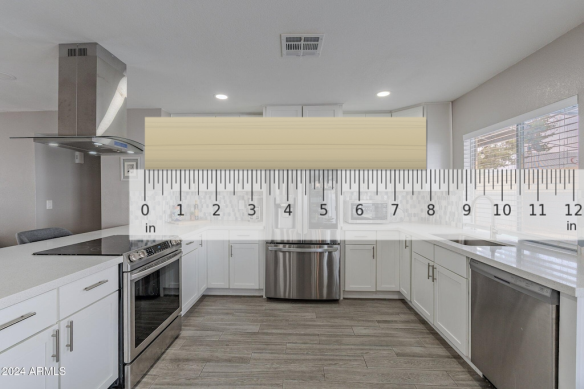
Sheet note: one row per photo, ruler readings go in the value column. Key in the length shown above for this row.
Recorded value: 7.875 in
